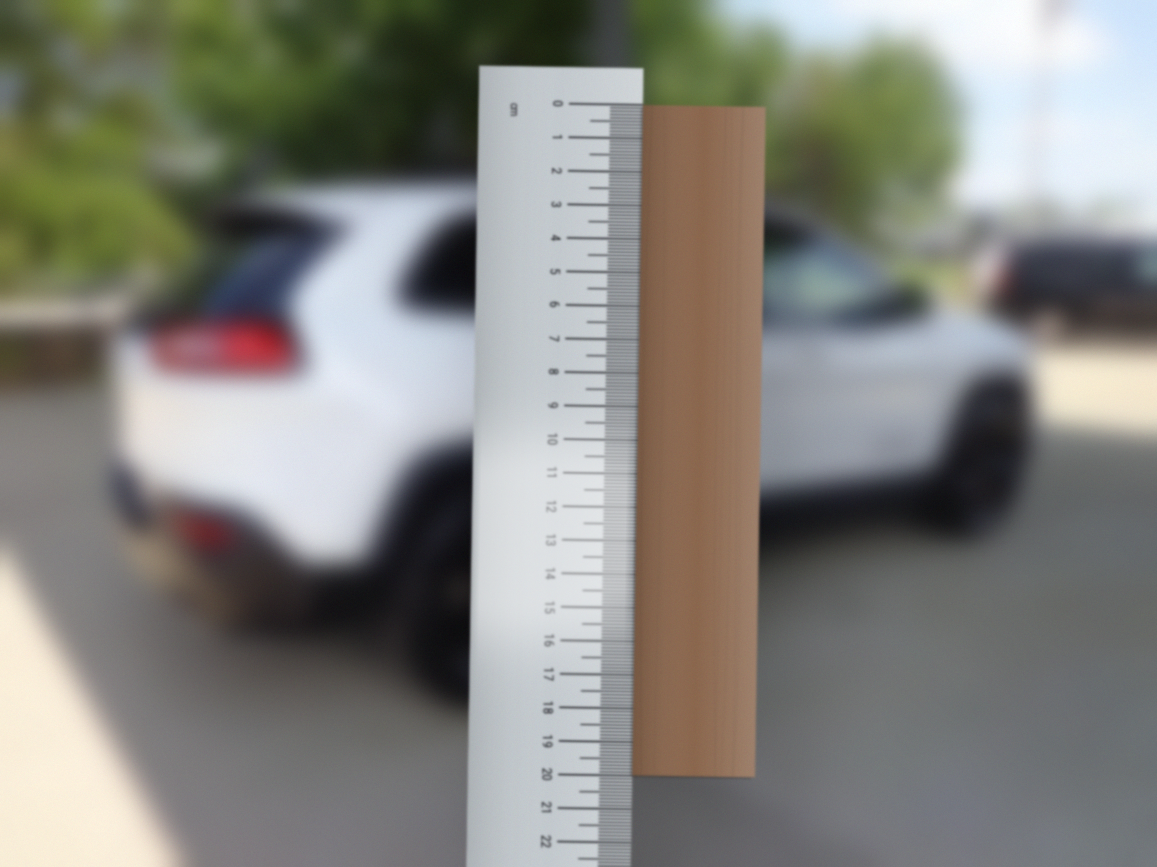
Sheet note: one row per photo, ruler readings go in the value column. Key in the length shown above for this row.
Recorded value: 20 cm
